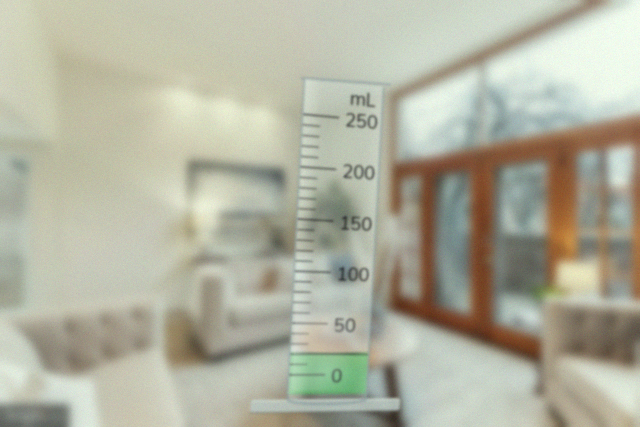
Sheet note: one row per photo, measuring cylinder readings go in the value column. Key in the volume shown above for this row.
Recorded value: 20 mL
